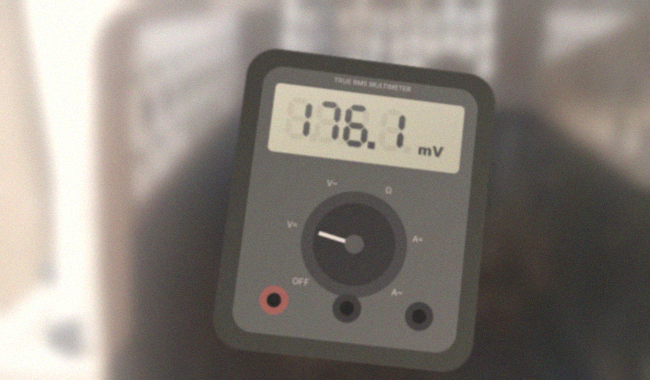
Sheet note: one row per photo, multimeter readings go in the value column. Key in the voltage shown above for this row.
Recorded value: 176.1 mV
